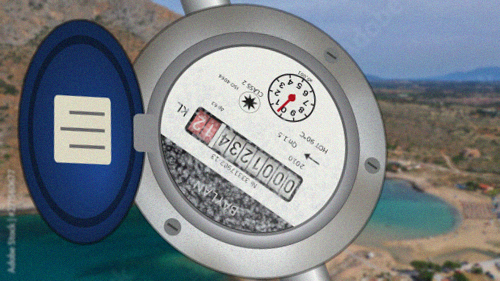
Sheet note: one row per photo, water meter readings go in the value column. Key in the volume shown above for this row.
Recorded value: 1234.120 kL
